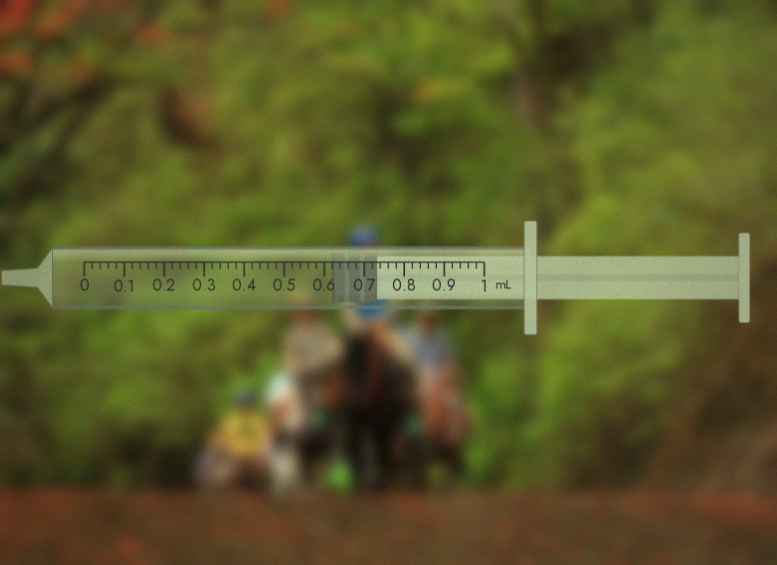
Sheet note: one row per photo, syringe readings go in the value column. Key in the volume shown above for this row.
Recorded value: 0.62 mL
